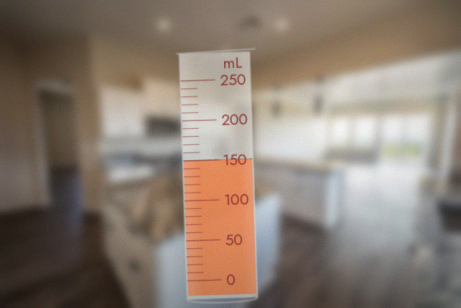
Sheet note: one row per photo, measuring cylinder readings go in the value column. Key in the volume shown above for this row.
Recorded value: 150 mL
